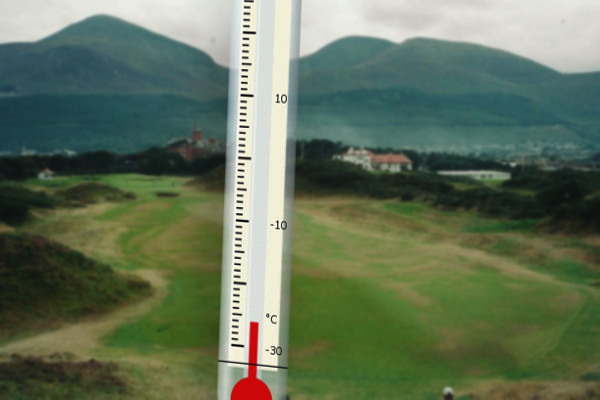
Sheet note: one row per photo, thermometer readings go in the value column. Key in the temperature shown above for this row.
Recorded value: -26 °C
